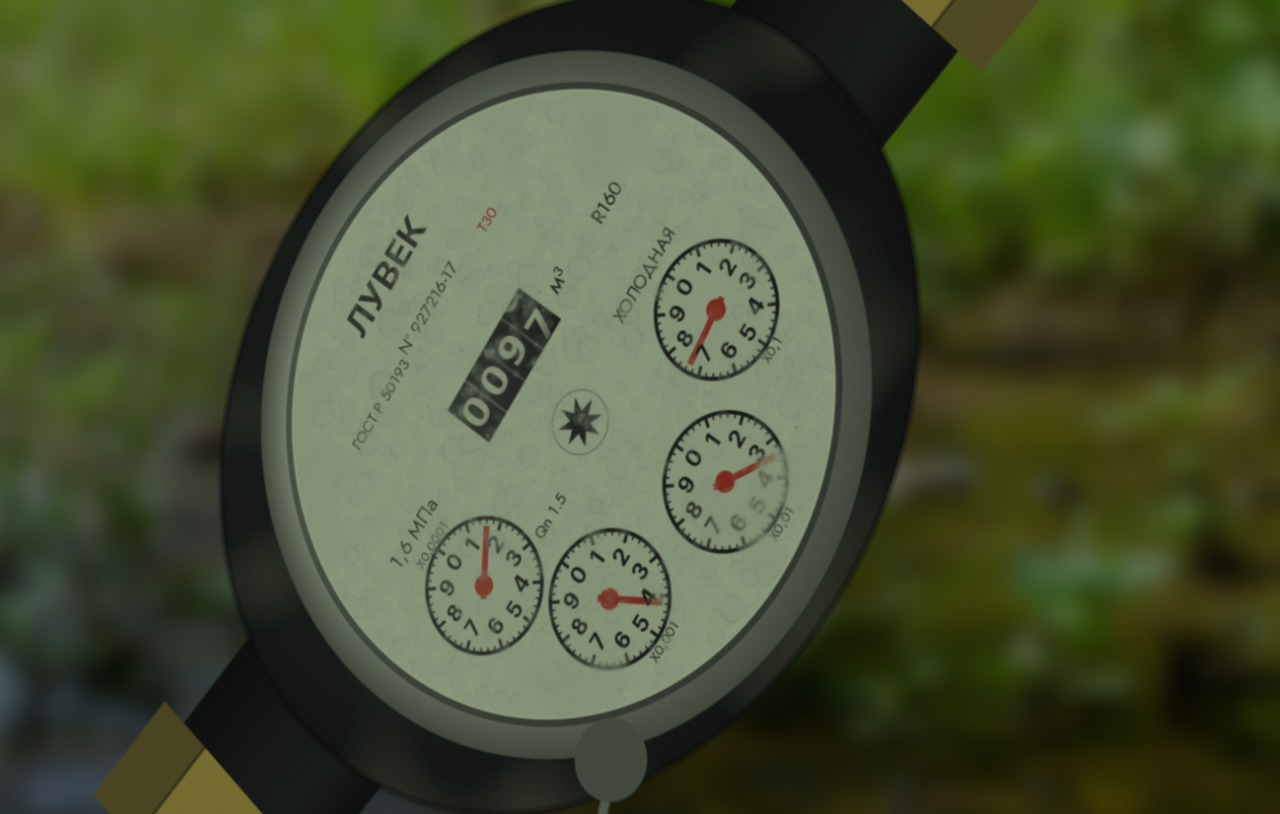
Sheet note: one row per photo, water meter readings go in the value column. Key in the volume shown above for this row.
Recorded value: 96.7341 m³
